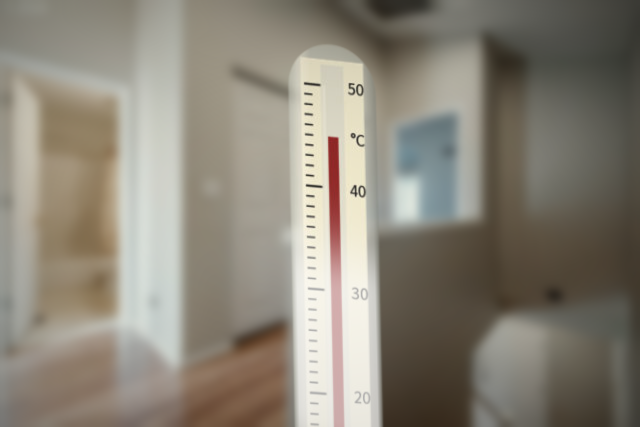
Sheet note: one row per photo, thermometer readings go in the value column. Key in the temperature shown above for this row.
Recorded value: 45 °C
